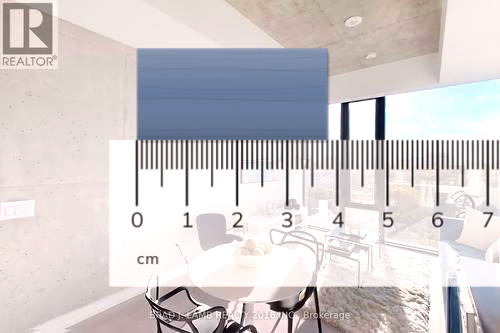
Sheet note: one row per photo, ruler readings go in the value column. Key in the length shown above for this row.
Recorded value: 3.8 cm
